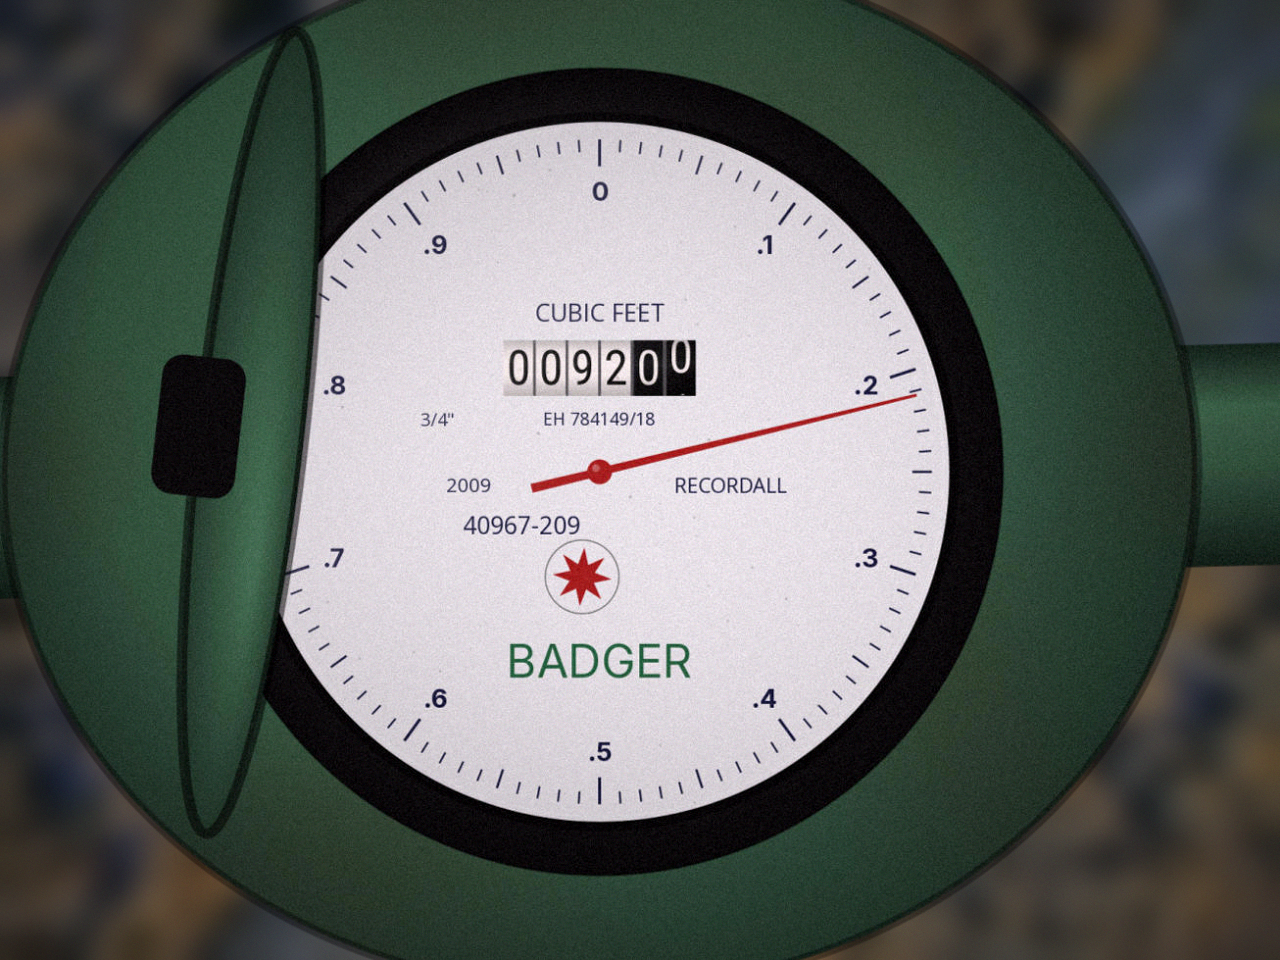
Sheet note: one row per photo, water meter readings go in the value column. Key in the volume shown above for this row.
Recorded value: 9200.21 ft³
